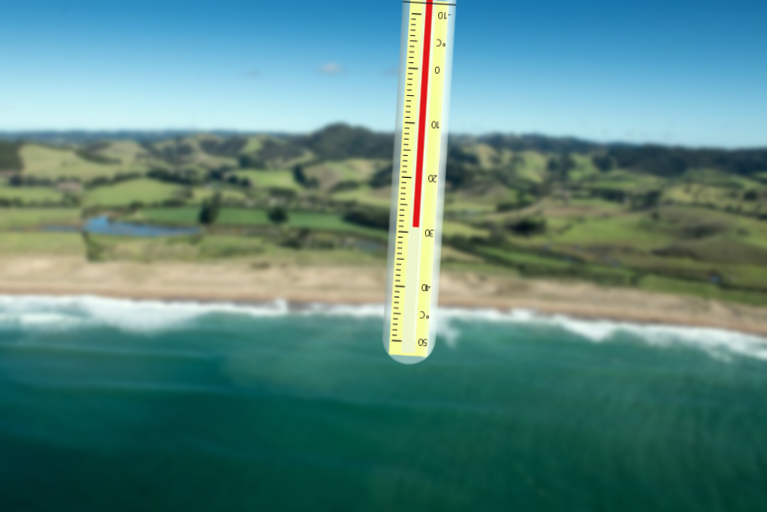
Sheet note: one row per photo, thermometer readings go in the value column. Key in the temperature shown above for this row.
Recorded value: 29 °C
